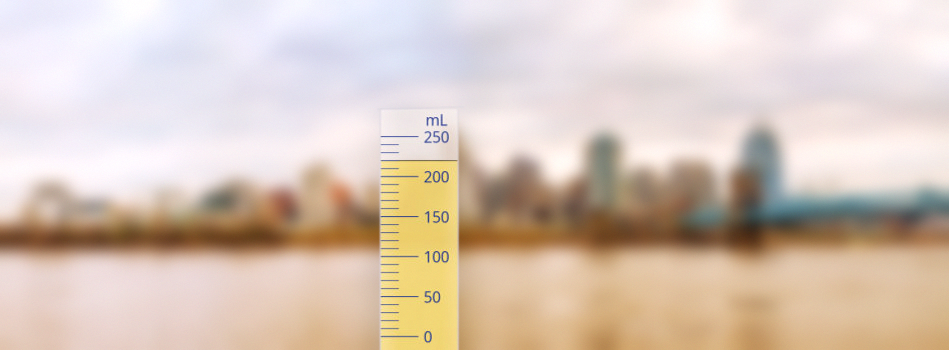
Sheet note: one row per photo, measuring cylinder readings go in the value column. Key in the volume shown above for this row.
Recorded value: 220 mL
